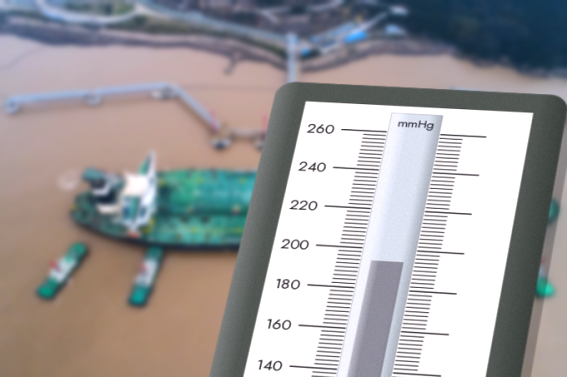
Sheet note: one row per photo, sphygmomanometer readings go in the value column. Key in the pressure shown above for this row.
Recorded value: 194 mmHg
